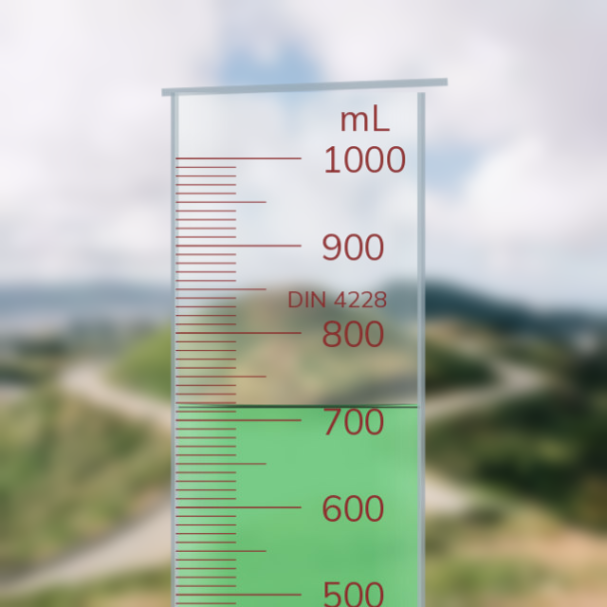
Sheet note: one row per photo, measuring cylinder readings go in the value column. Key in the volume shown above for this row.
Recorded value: 715 mL
